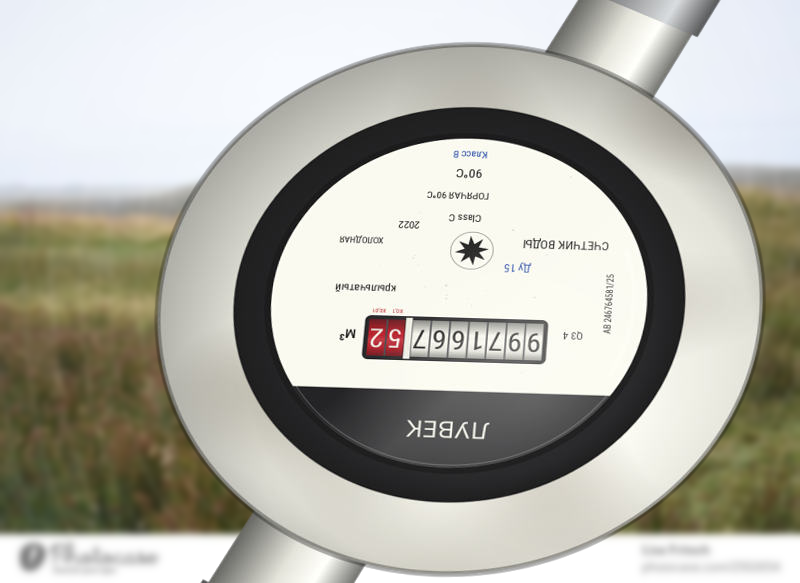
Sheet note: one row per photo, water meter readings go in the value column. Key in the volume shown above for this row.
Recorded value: 9971667.52 m³
